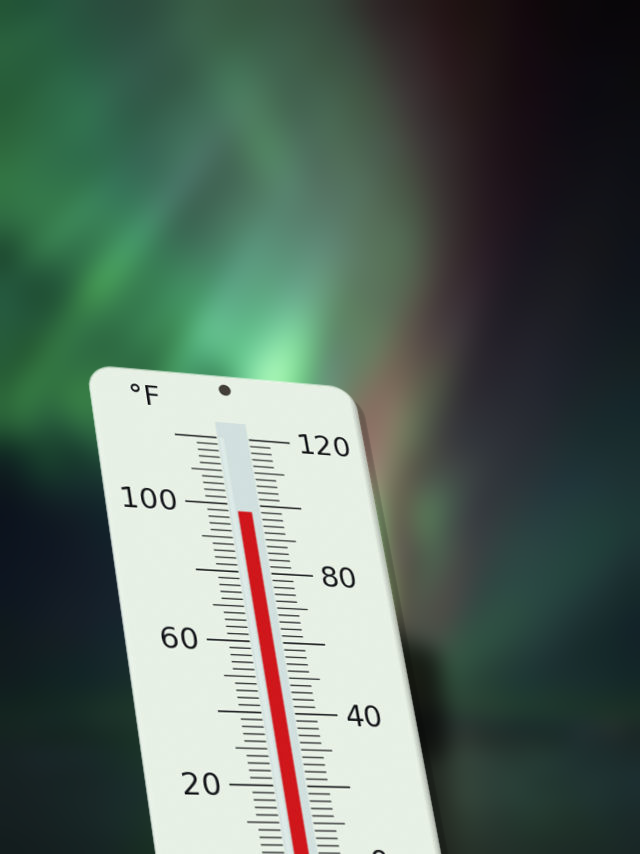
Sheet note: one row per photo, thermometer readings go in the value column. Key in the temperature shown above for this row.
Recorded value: 98 °F
